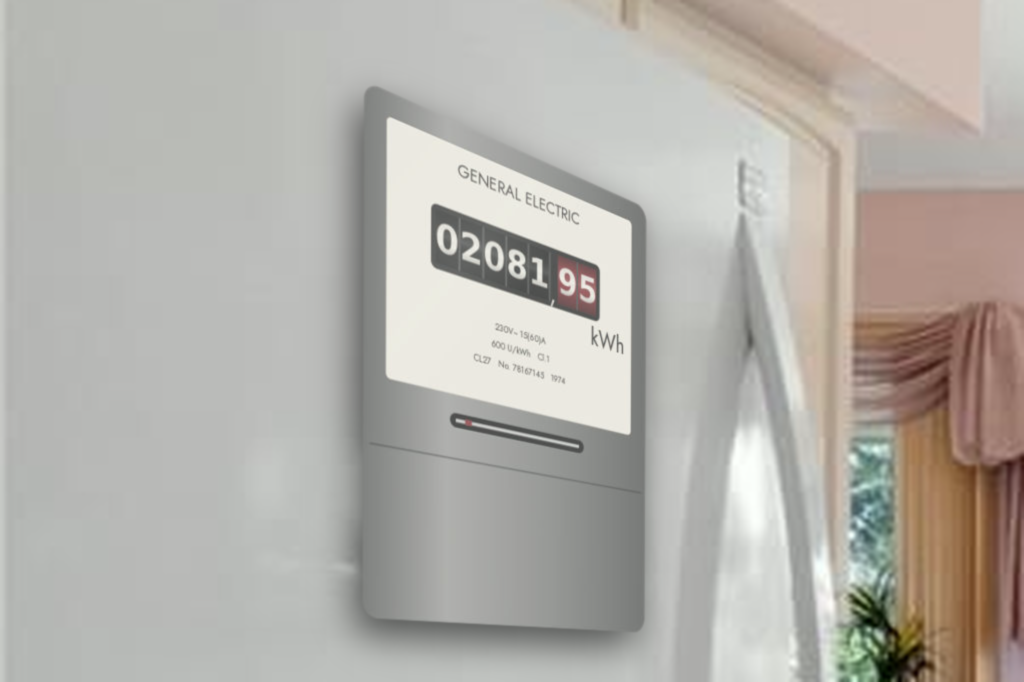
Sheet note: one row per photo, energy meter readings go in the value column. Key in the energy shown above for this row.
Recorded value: 2081.95 kWh
